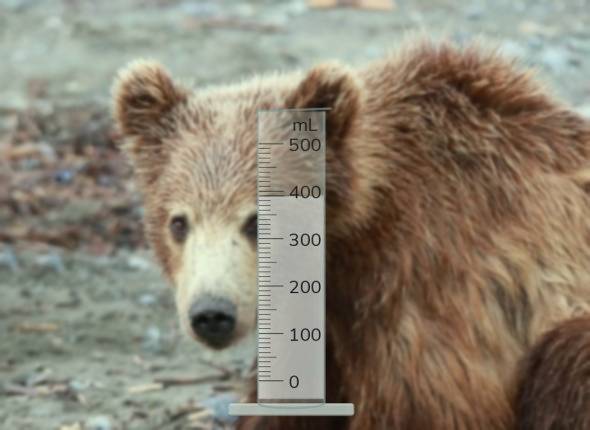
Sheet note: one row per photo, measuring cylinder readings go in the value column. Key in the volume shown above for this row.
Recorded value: 390 mL
